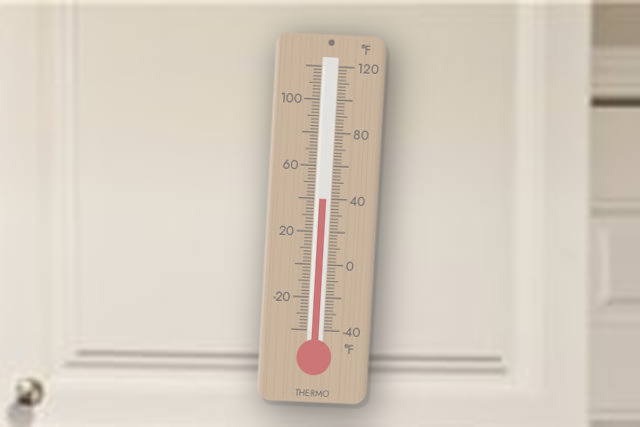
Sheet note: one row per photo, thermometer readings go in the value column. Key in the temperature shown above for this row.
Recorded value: 40 °F
